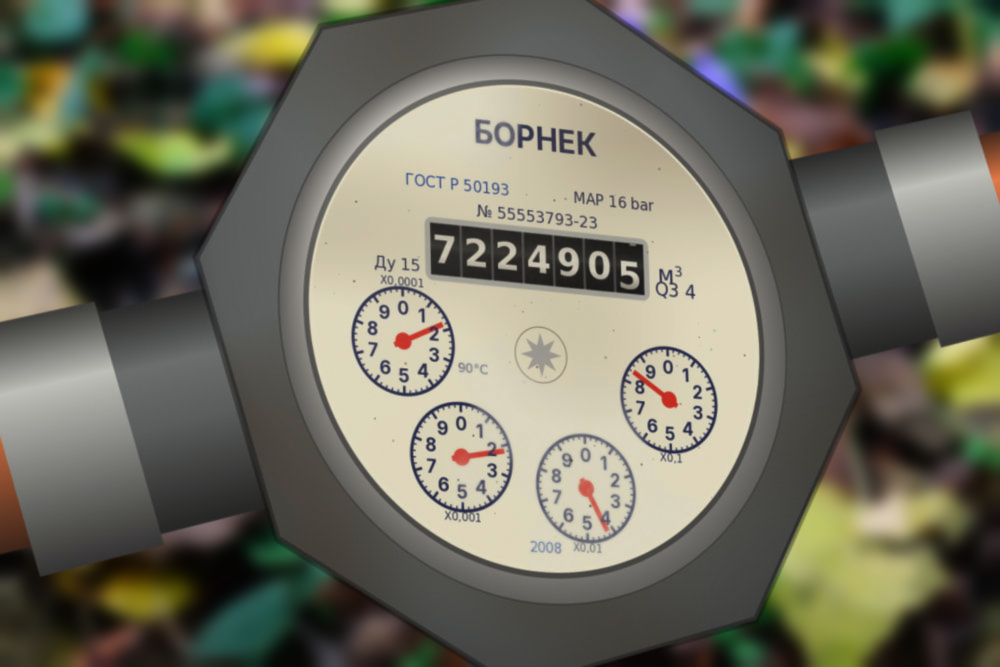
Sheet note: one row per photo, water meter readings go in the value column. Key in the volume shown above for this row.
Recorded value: 7224904.8421 m³
